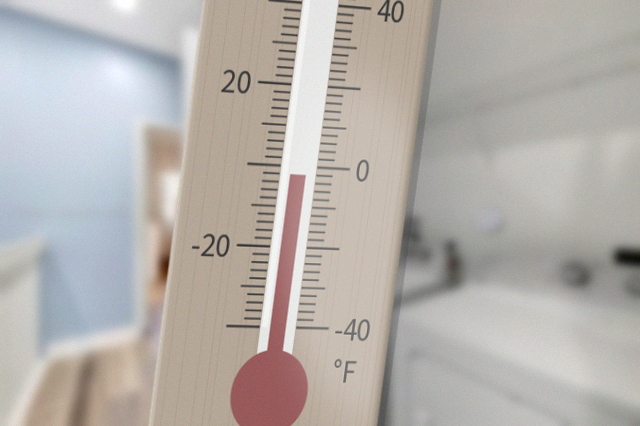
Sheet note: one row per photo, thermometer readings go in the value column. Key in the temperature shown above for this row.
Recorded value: -2 °F
